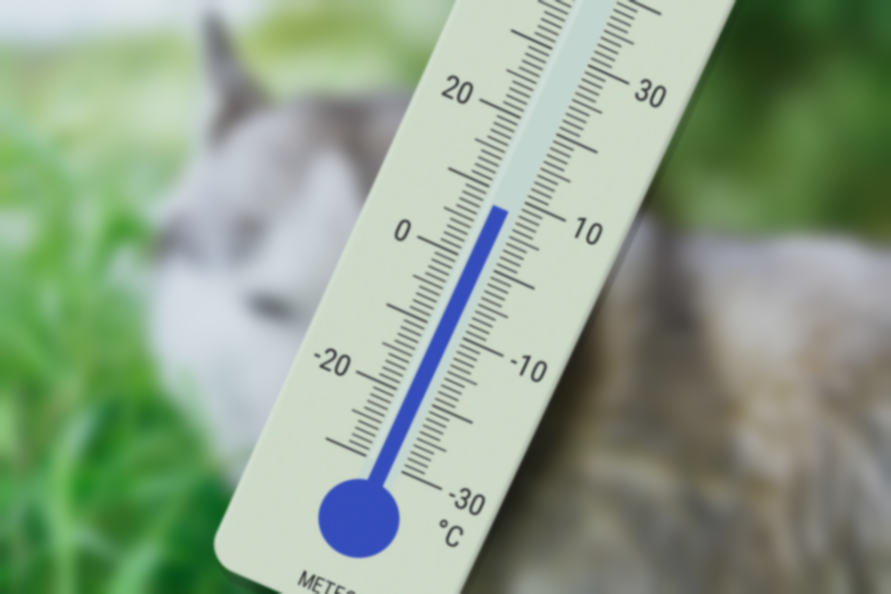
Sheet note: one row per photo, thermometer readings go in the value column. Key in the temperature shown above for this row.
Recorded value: 8 °C
